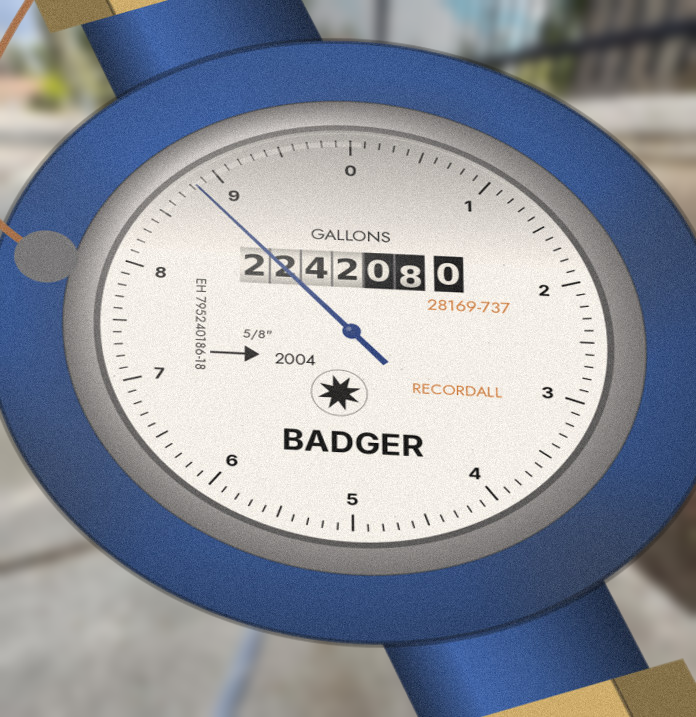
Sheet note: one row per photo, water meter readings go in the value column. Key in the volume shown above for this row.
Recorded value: 2242078.8 gal
